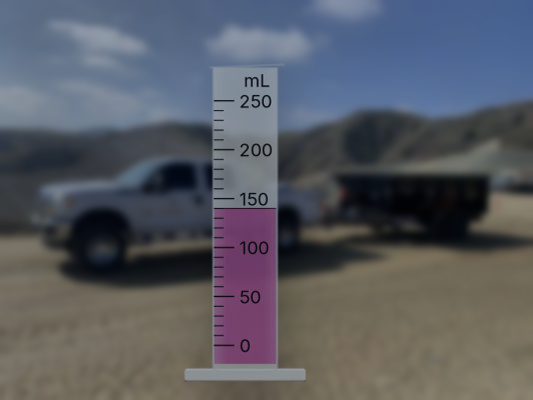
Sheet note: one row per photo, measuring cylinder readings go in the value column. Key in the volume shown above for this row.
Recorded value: 140 mL
